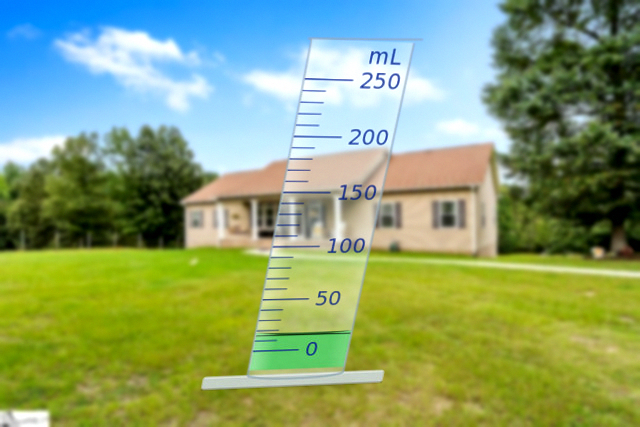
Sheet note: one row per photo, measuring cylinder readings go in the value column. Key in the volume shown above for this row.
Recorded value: 15 mL
